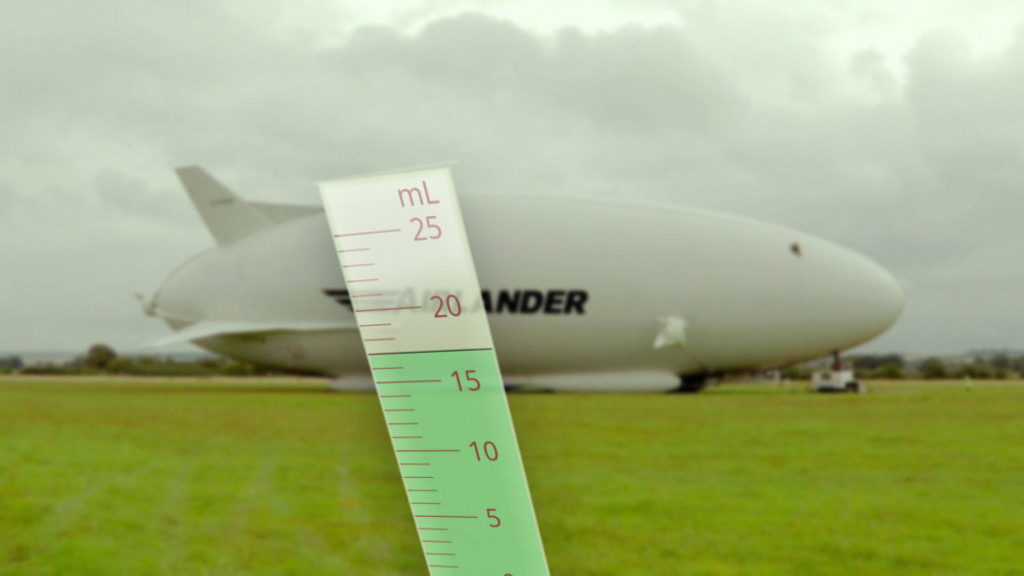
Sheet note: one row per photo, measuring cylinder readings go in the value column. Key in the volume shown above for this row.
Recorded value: 17 mL
